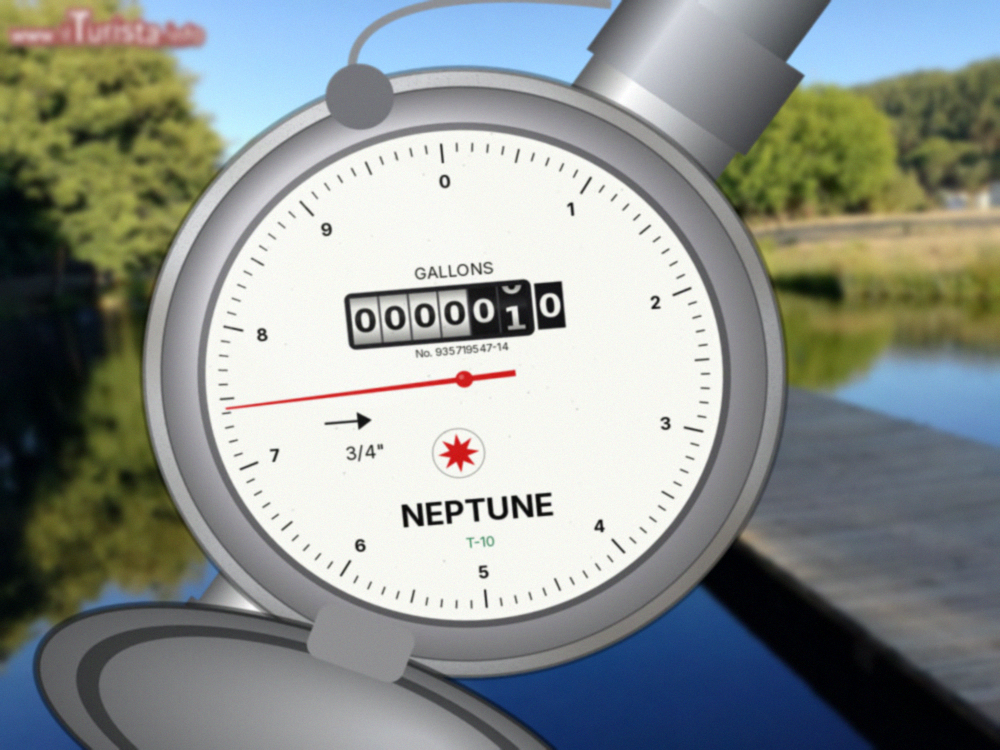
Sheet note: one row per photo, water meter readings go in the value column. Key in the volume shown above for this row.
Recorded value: 7.4 gal
